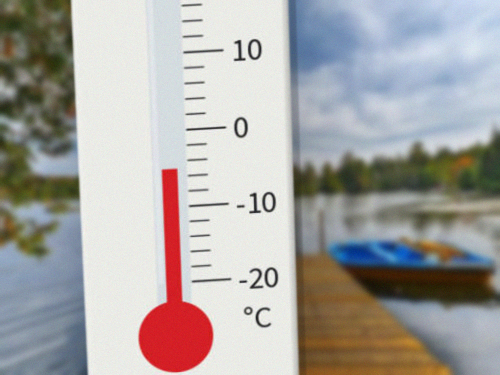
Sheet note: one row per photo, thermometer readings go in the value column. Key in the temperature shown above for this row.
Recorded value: -5 °C
